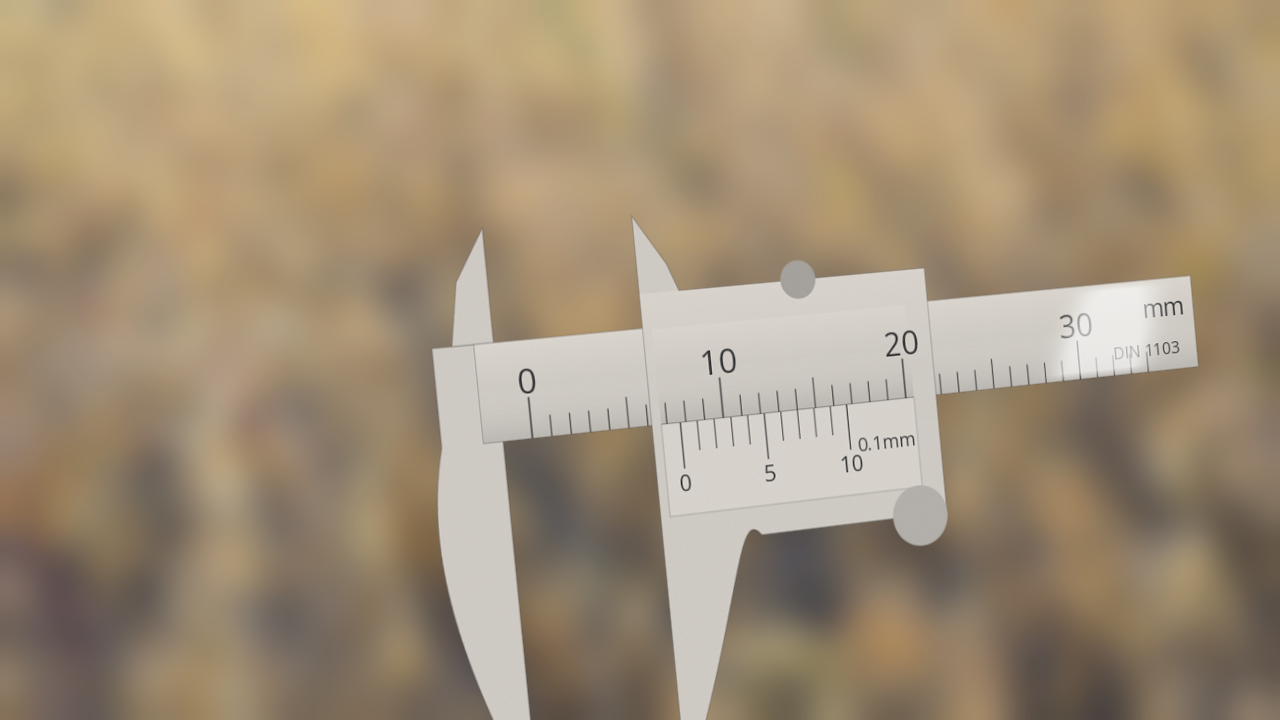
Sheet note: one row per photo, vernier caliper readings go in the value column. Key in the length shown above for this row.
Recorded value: 7.7 mm
